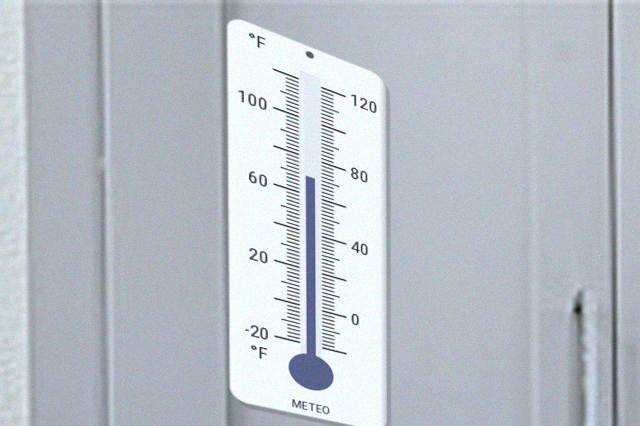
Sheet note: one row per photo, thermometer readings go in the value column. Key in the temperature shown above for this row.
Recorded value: 70 °F
